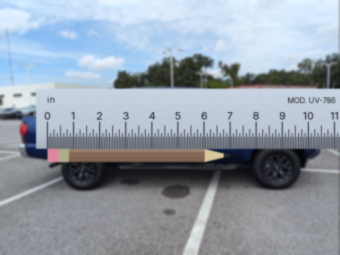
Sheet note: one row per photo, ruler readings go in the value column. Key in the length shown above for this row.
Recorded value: 7 in
